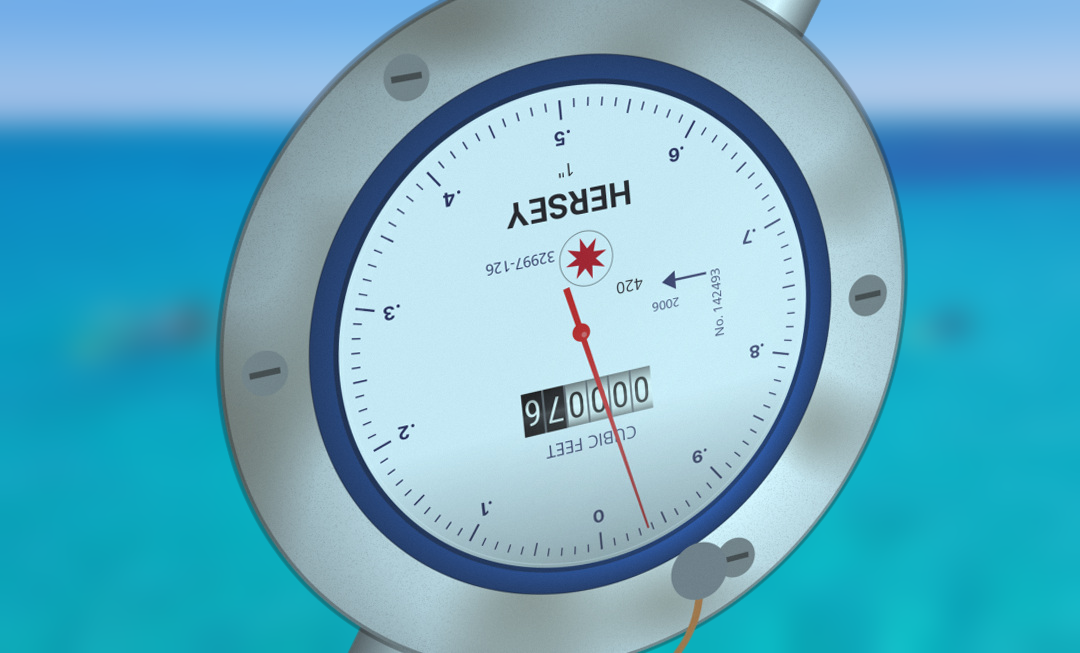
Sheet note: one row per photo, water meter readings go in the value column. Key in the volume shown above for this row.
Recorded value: 75.96 ft³
